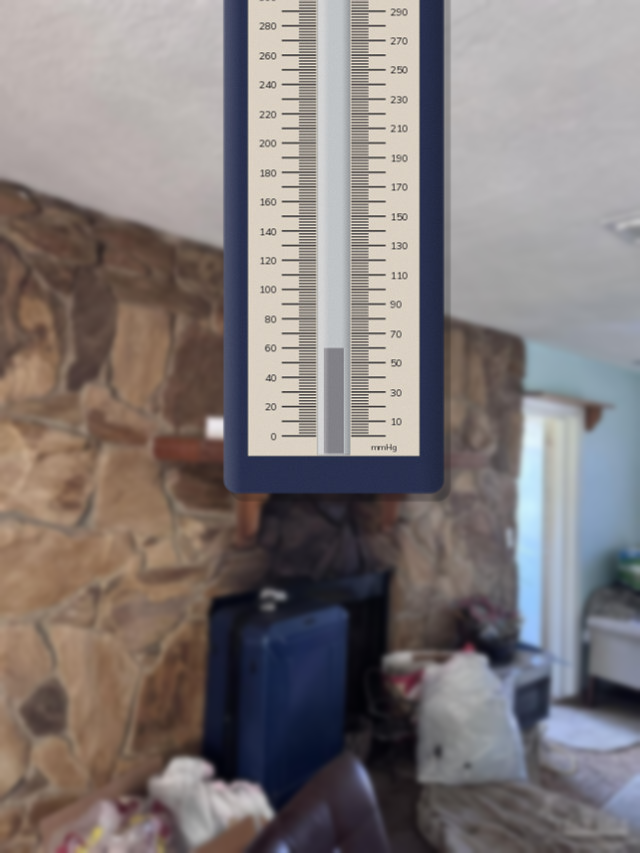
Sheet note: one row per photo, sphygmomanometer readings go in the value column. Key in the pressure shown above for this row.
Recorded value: 60 mmHg
